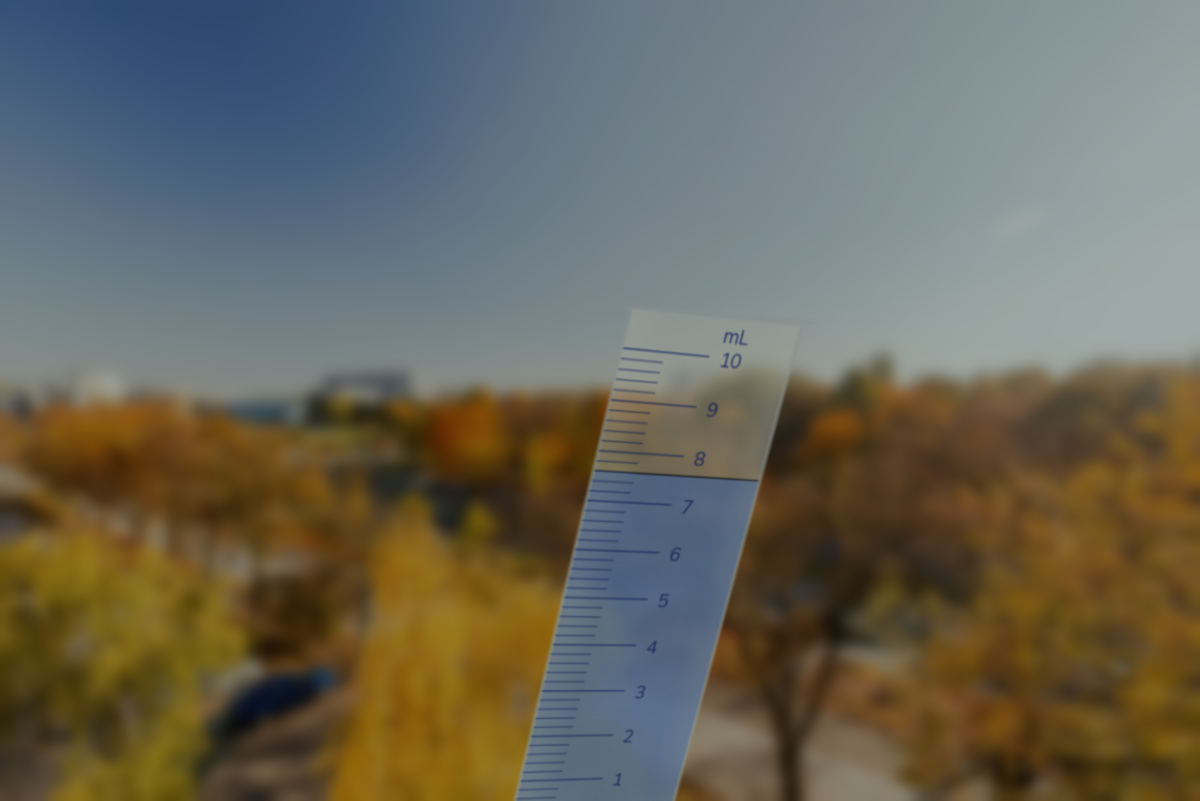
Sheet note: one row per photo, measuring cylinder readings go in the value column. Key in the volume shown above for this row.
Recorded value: 7.6 mL
